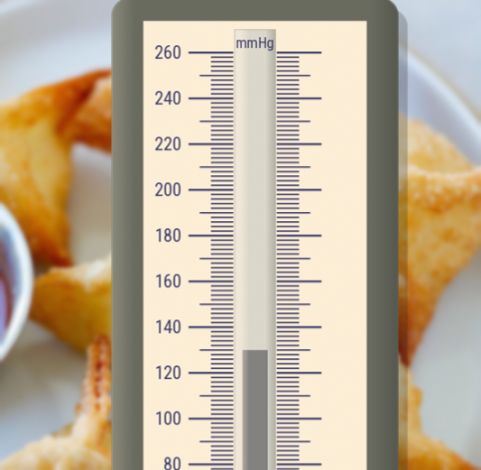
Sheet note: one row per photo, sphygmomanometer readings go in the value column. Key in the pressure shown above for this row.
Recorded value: 130 mmHg
